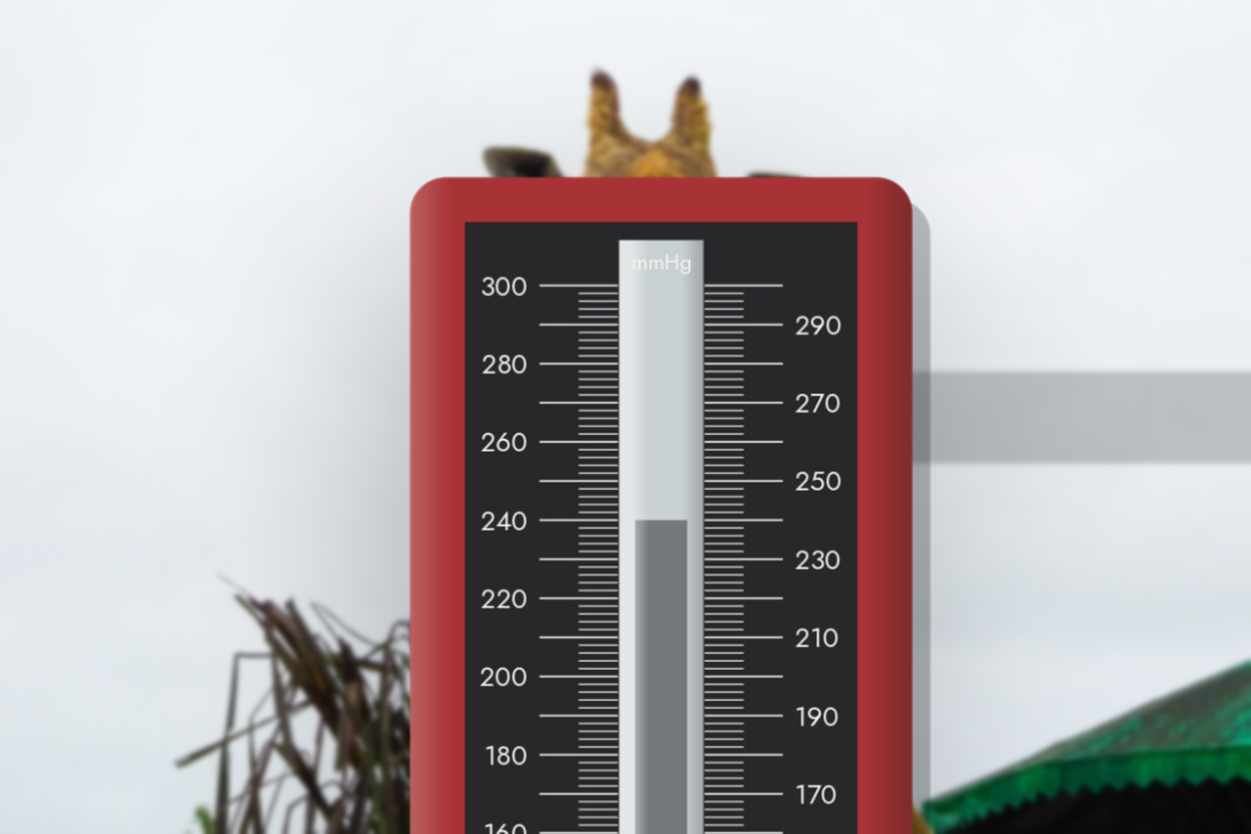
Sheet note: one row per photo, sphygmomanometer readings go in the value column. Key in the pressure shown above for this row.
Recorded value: 240 mmHg
